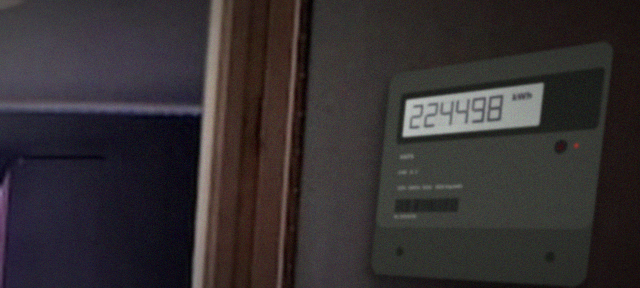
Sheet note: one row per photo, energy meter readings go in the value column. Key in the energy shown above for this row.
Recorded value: 224498 kWh
